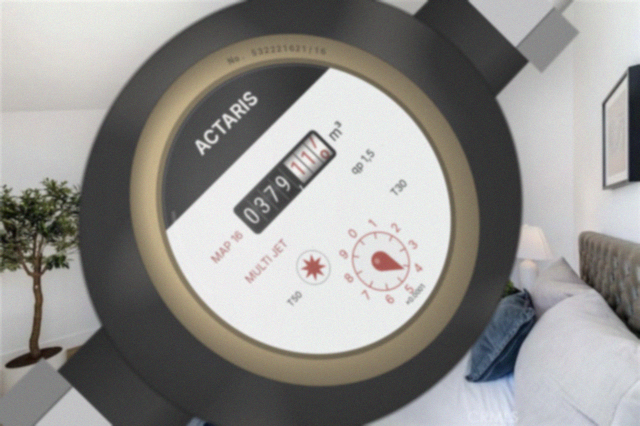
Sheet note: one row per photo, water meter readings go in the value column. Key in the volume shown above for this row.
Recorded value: 379.1174 m³
